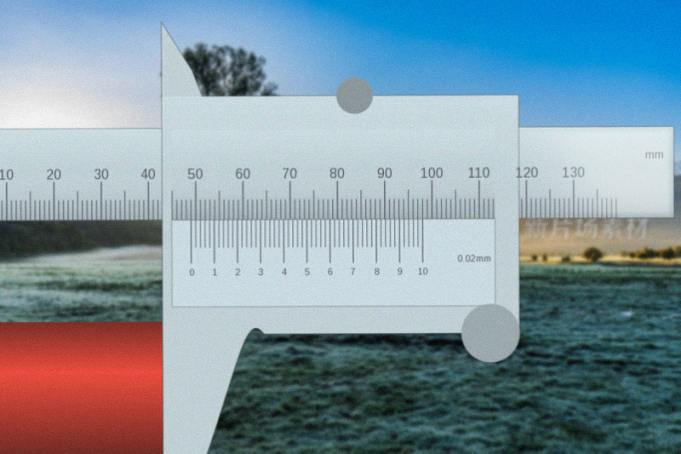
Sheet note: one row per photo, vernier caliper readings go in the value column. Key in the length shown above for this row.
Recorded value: 49.0 mm
